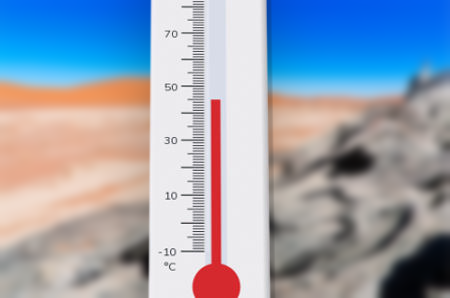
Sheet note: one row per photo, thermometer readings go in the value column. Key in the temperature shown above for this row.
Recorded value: 45 °C
